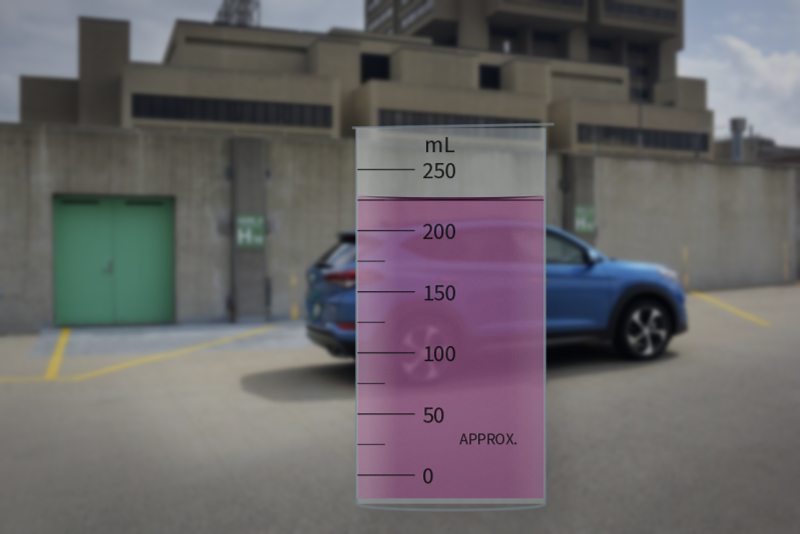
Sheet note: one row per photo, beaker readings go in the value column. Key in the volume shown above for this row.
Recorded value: 225 mL
